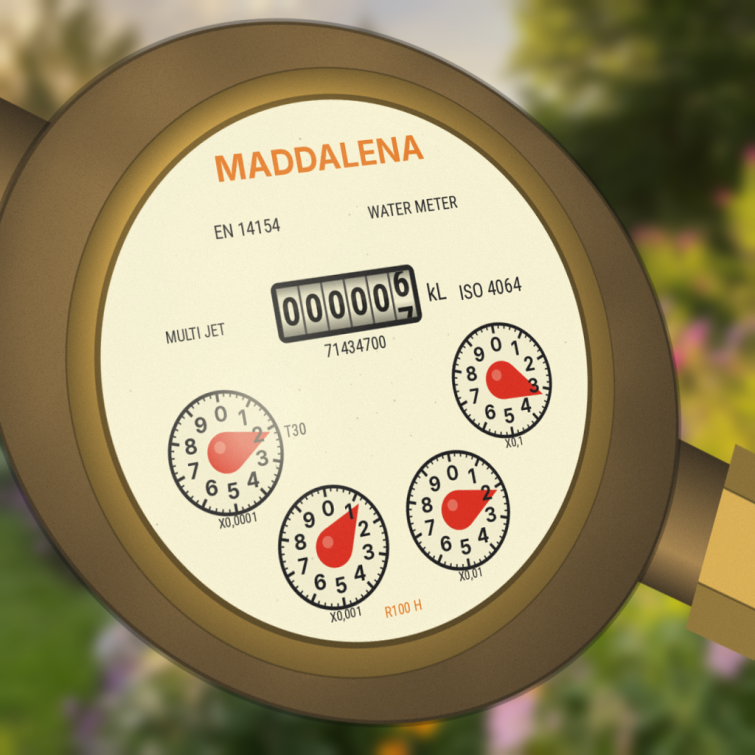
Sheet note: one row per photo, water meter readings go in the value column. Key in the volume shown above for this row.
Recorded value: 6.3212 kL
